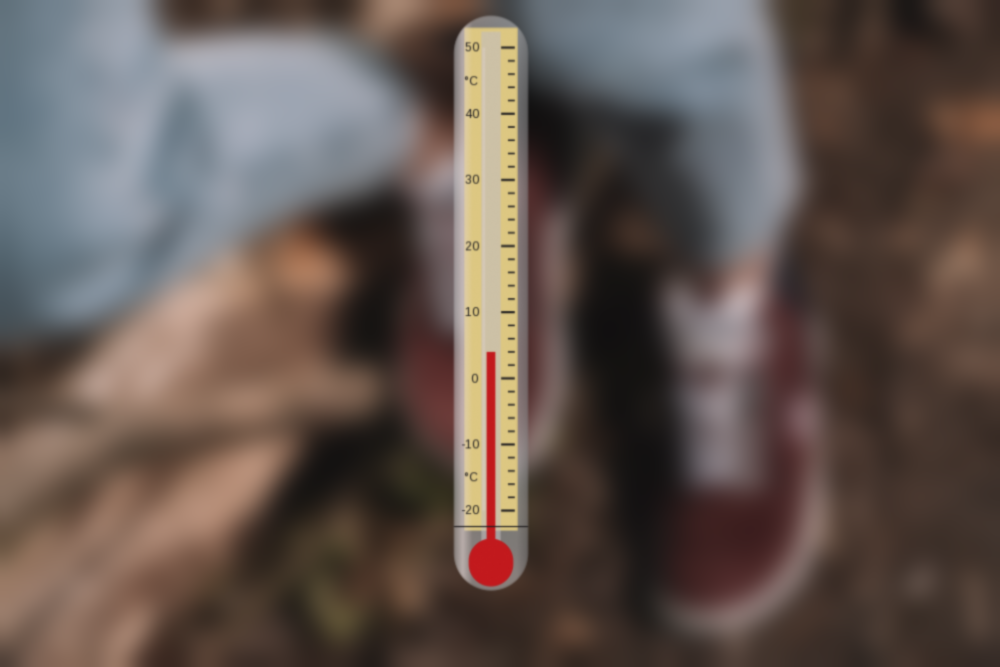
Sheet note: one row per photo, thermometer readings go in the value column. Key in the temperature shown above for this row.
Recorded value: 4 °C
